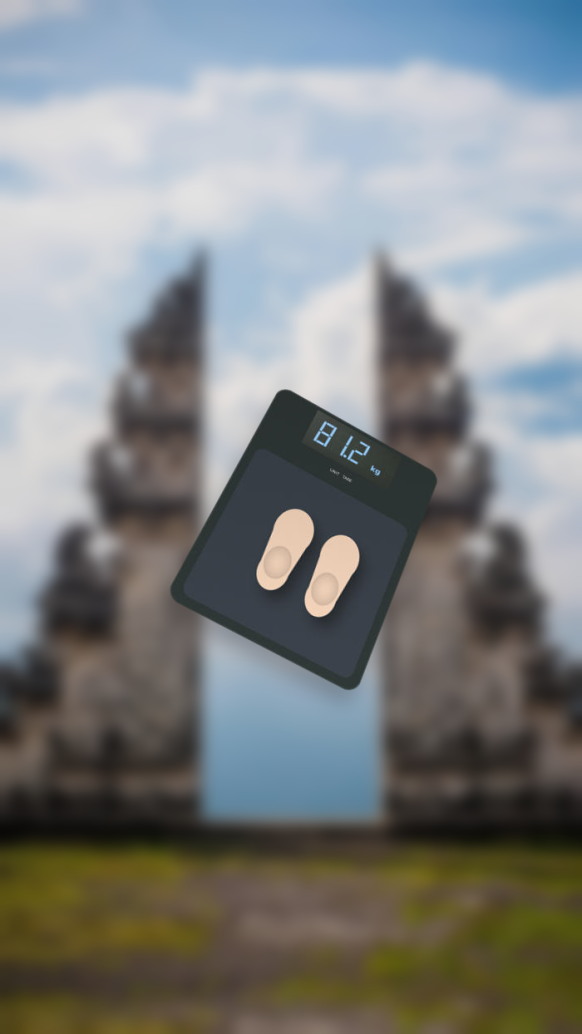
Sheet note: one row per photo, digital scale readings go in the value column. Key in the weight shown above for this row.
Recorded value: 81.2 kg
